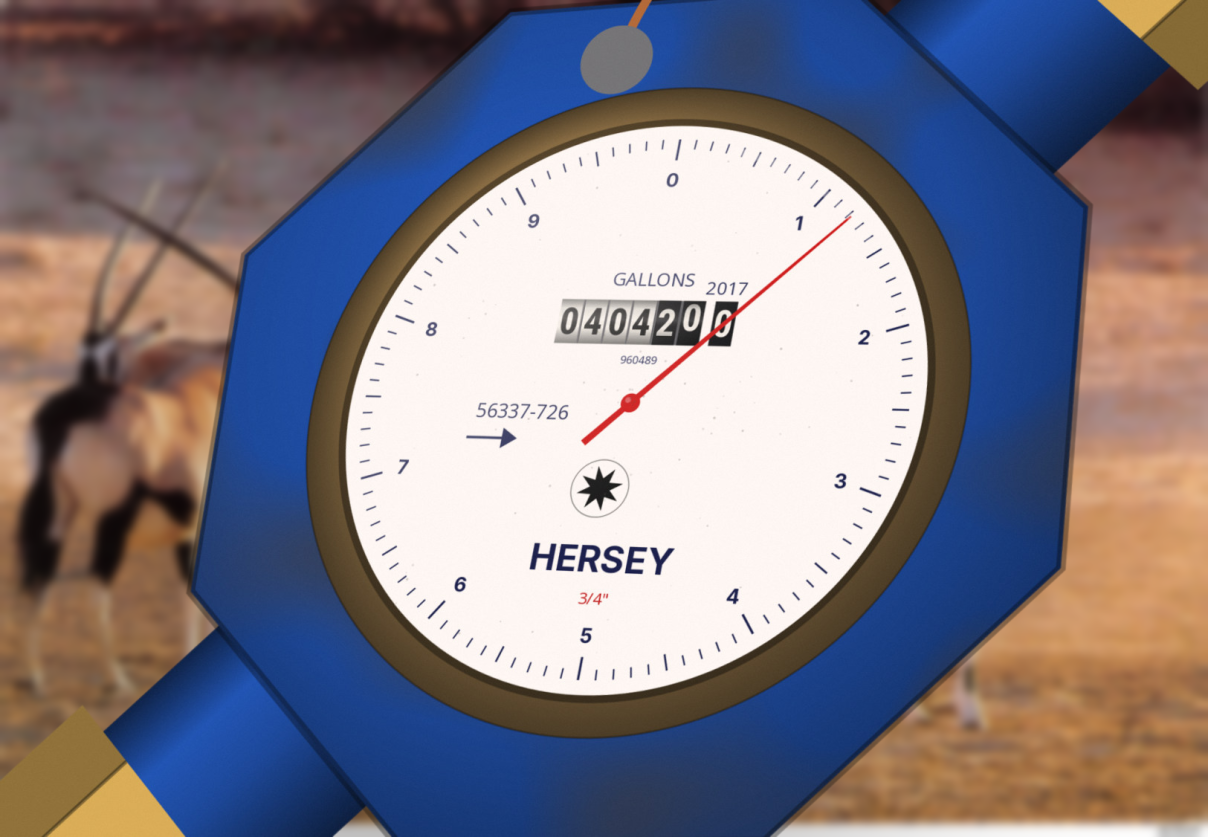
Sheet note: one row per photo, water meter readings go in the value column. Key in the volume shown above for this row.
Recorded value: 404201.2 gal
